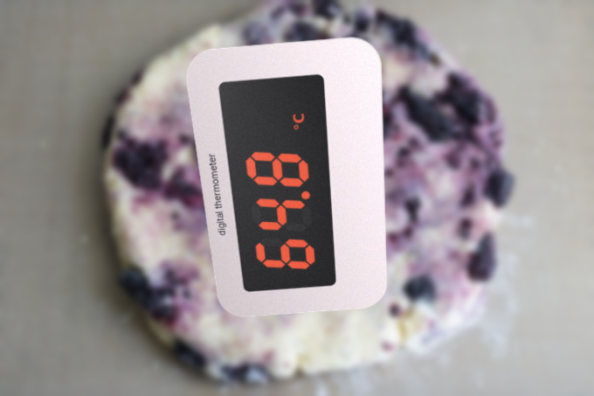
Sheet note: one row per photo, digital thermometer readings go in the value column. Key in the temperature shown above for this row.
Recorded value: 64.8 °C
